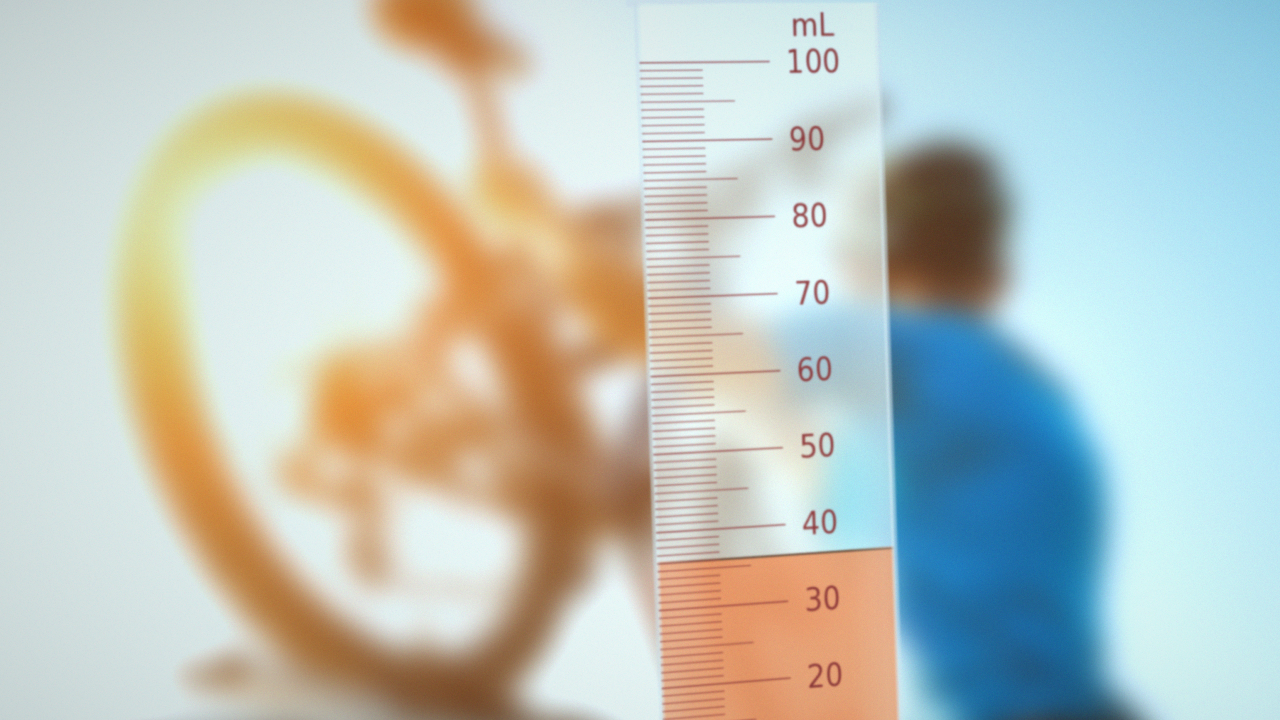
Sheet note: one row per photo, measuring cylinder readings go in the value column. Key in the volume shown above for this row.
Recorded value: 36 mL
